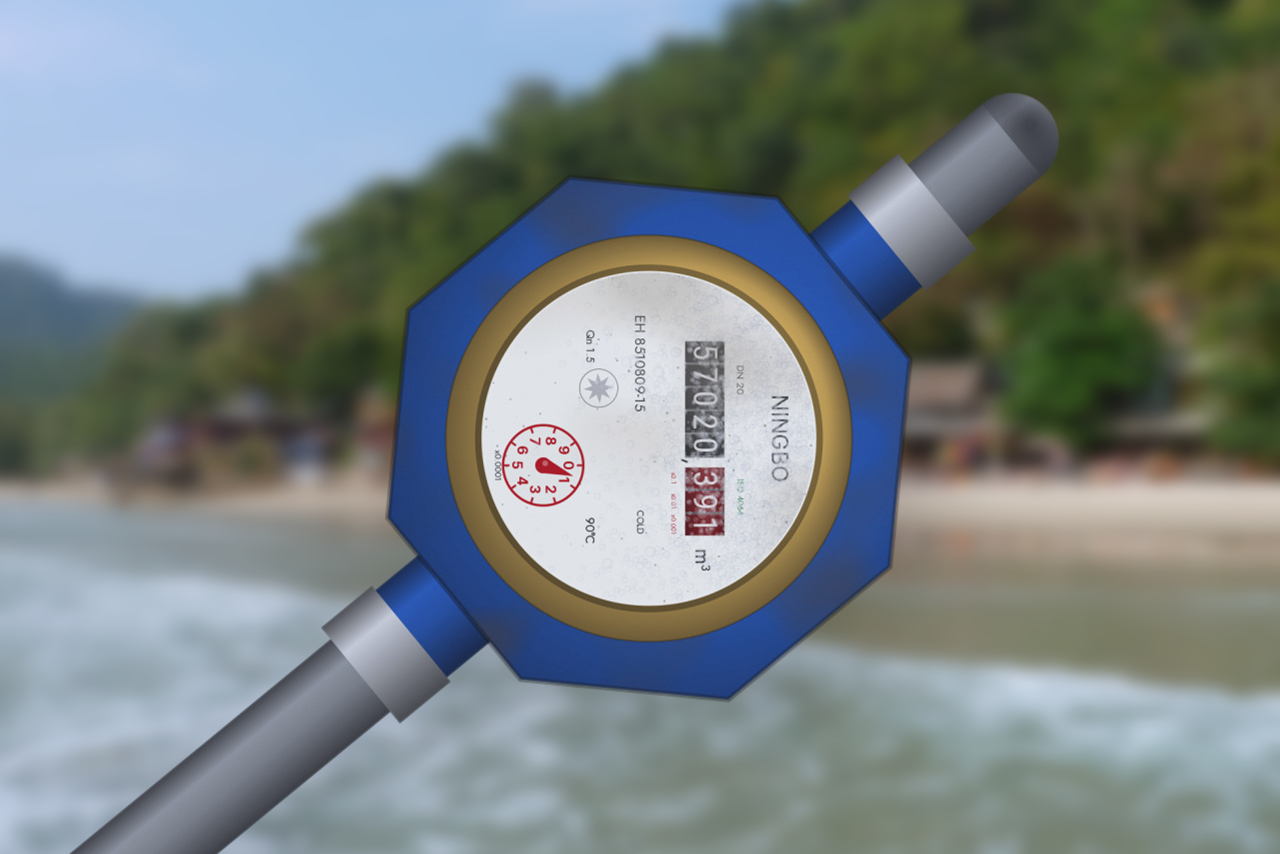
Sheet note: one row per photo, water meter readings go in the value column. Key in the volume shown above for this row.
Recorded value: 57020.3910 m³
